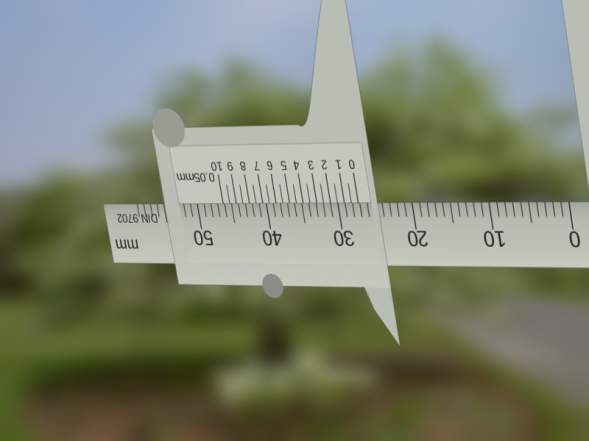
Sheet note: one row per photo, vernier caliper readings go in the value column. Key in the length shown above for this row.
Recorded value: 27.2 mm
